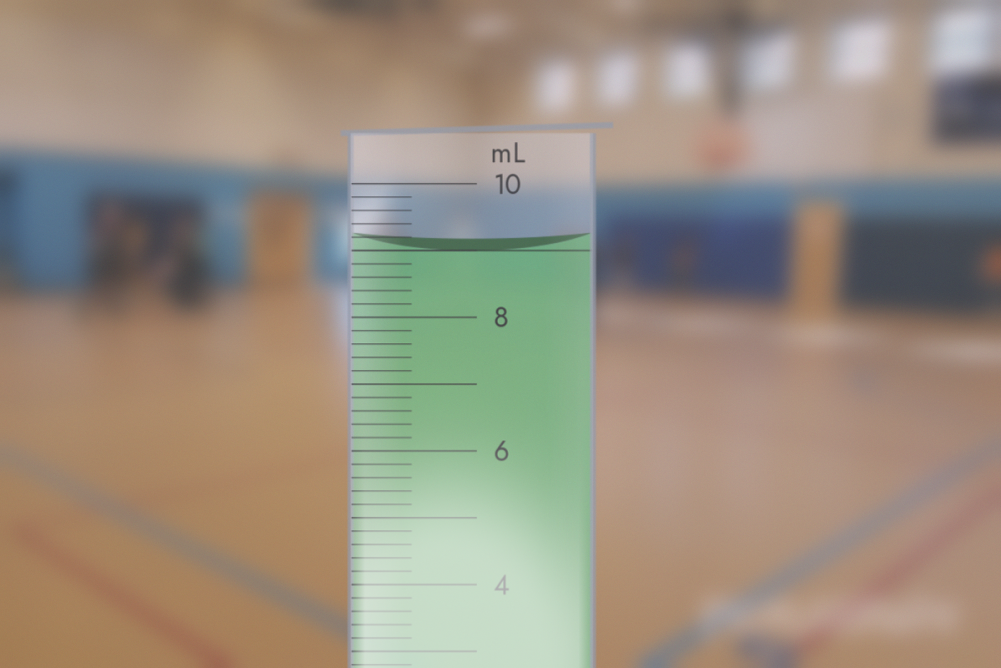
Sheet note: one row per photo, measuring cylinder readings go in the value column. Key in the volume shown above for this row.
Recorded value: 9 mL
